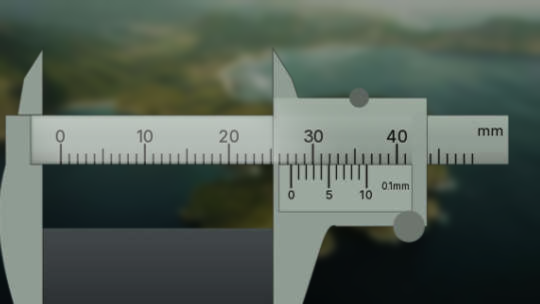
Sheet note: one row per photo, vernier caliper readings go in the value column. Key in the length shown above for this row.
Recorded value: 27.4 mm
